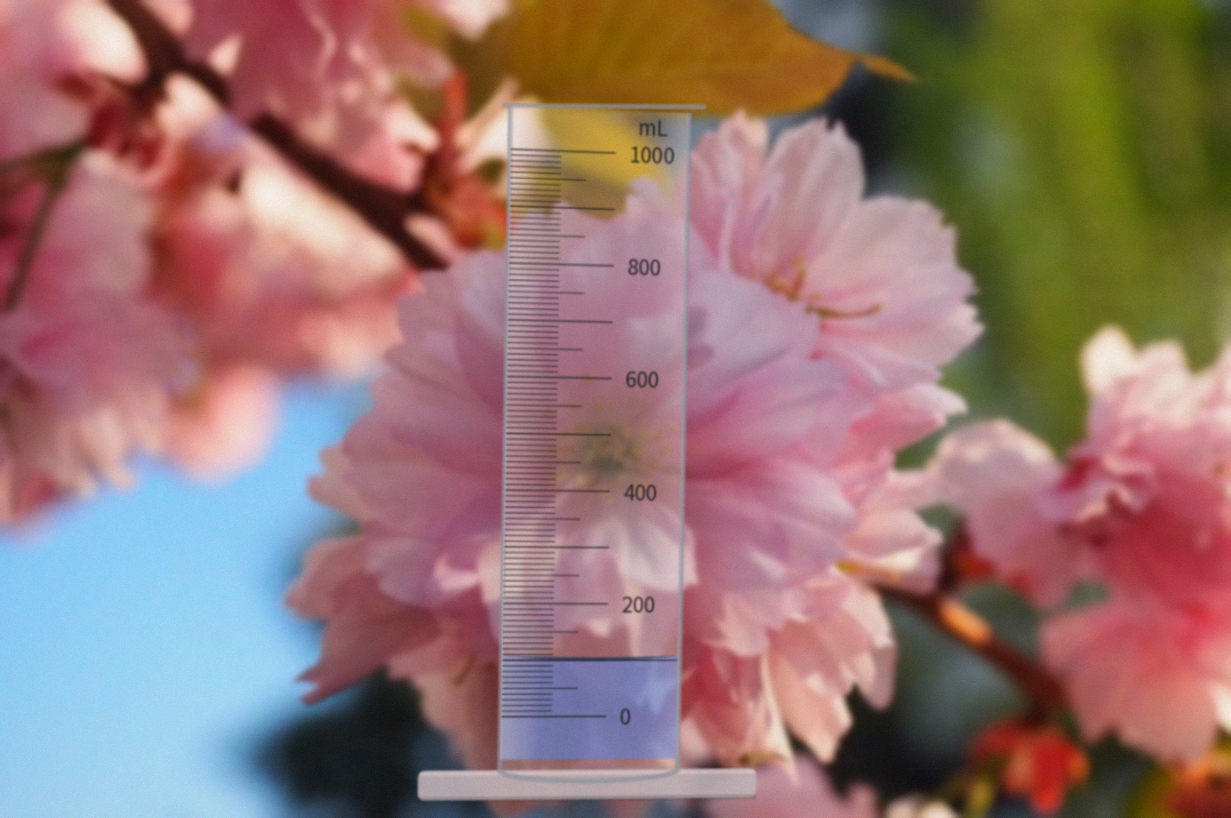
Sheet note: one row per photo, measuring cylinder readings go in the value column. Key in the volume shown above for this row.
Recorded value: 100 mL
